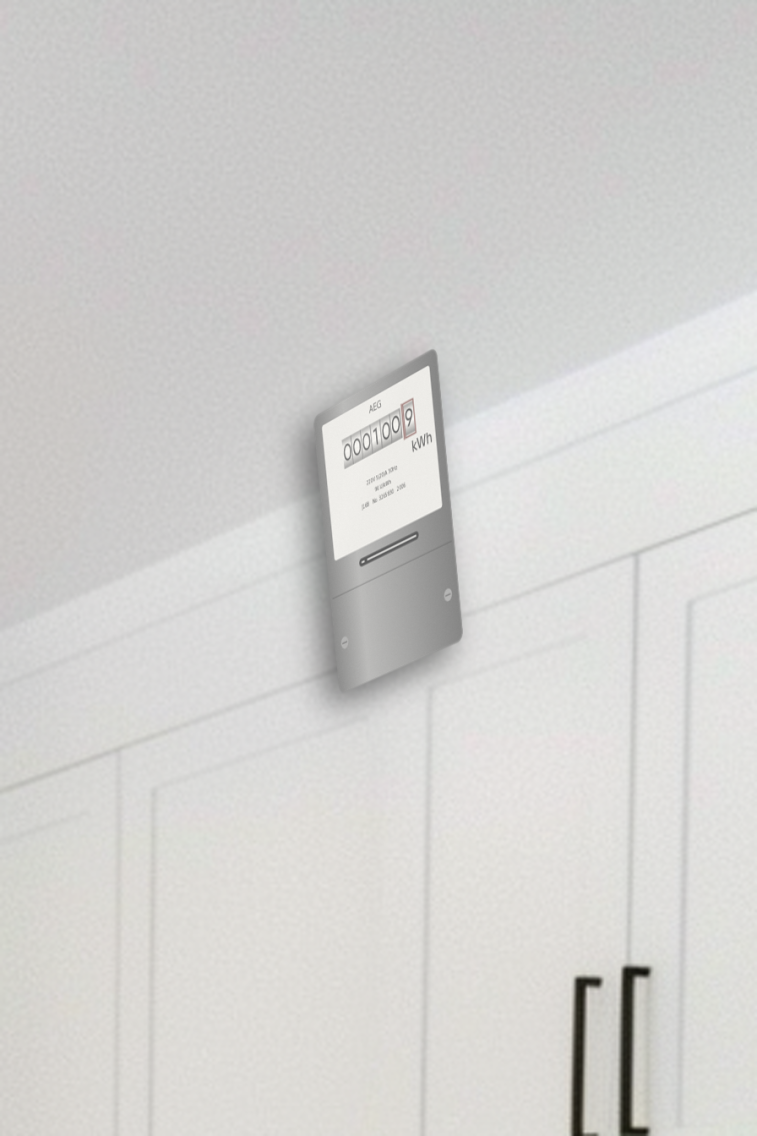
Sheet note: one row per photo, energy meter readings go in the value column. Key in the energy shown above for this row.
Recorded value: 100.9 kWh
